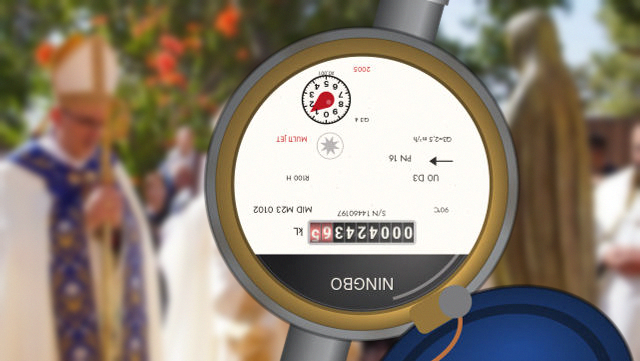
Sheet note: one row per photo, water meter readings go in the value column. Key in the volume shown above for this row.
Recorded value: 4243.651 kL
